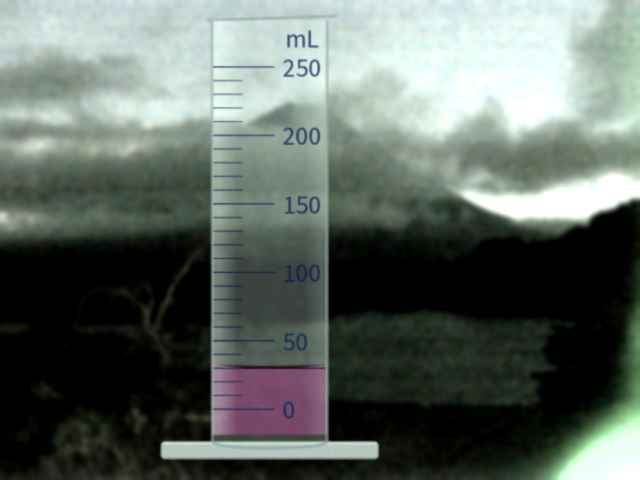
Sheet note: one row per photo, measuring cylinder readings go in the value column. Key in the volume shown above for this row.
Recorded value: 30 mL
